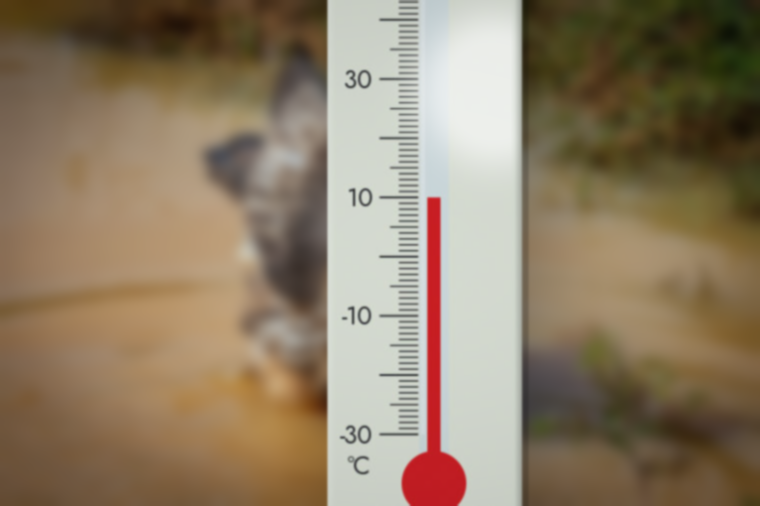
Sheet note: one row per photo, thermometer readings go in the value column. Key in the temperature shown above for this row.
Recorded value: 10 °C
